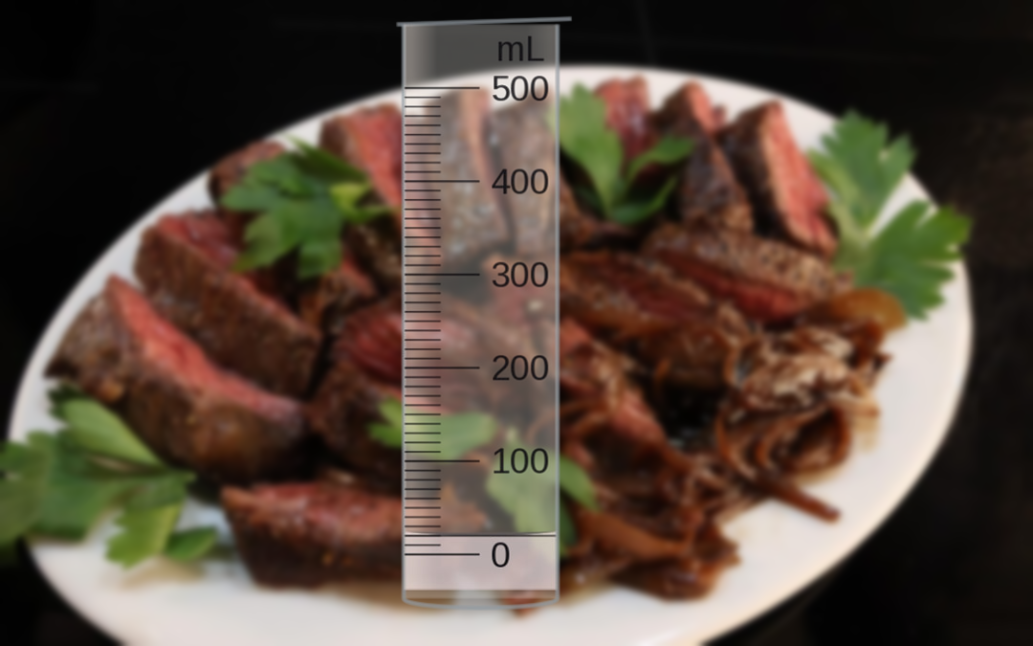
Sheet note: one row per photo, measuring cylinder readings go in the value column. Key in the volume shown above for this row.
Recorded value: 20 mL
